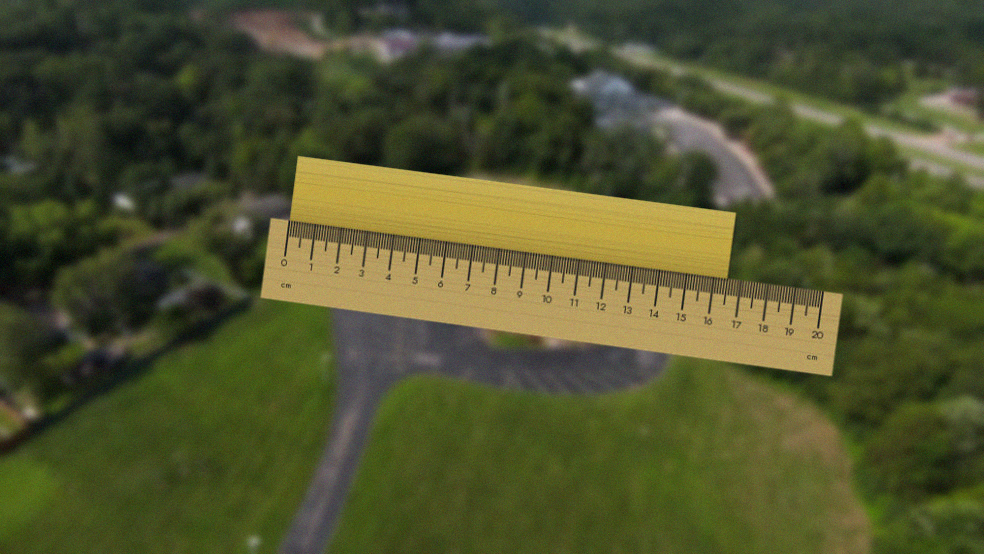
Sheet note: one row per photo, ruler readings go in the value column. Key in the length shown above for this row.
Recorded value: 16.5 cm
